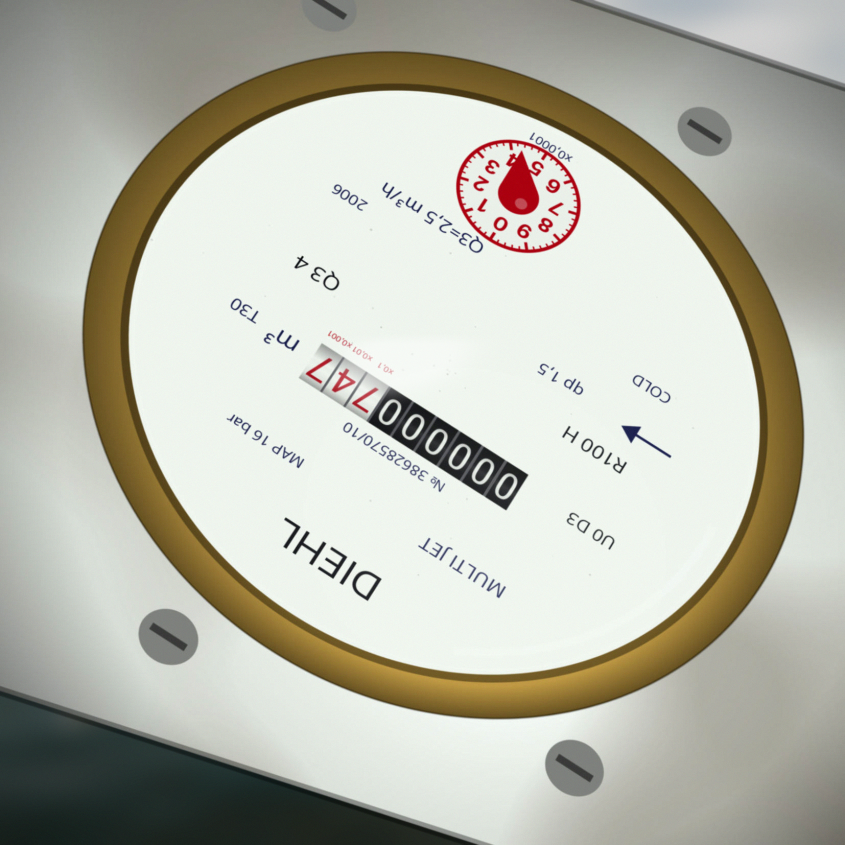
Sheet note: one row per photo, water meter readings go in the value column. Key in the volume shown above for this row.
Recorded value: 0.7474 m³
